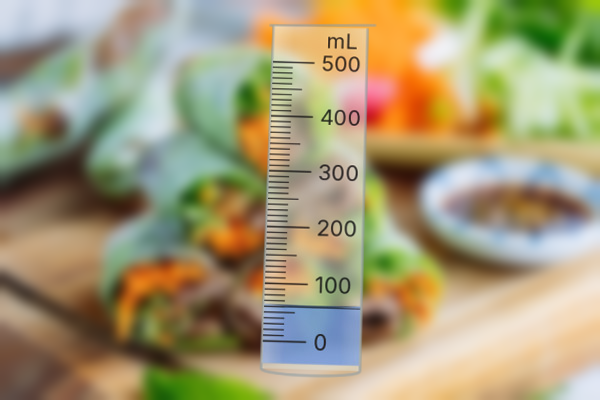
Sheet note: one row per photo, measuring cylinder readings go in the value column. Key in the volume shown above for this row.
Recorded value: 60 mL
